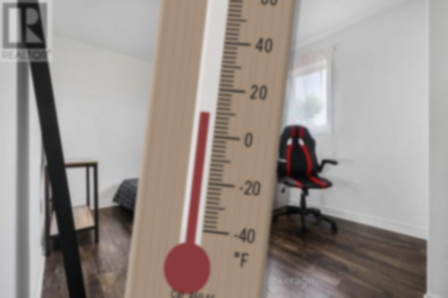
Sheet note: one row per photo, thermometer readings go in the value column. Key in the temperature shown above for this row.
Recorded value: 10 °F
